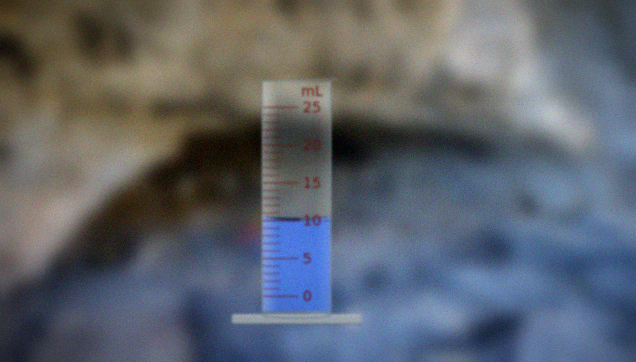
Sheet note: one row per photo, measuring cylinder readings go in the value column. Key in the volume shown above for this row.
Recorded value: 10 mL
